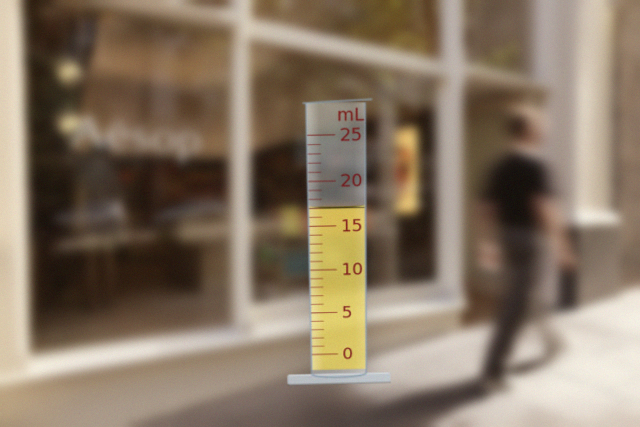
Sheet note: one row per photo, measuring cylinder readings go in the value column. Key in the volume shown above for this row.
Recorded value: 17 mL
